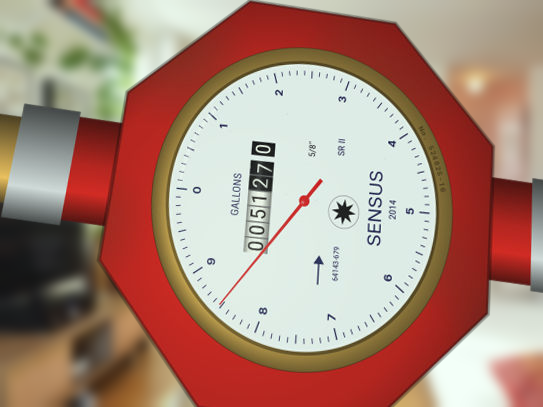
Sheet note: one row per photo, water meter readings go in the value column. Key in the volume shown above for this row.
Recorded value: 51268.5 gal
